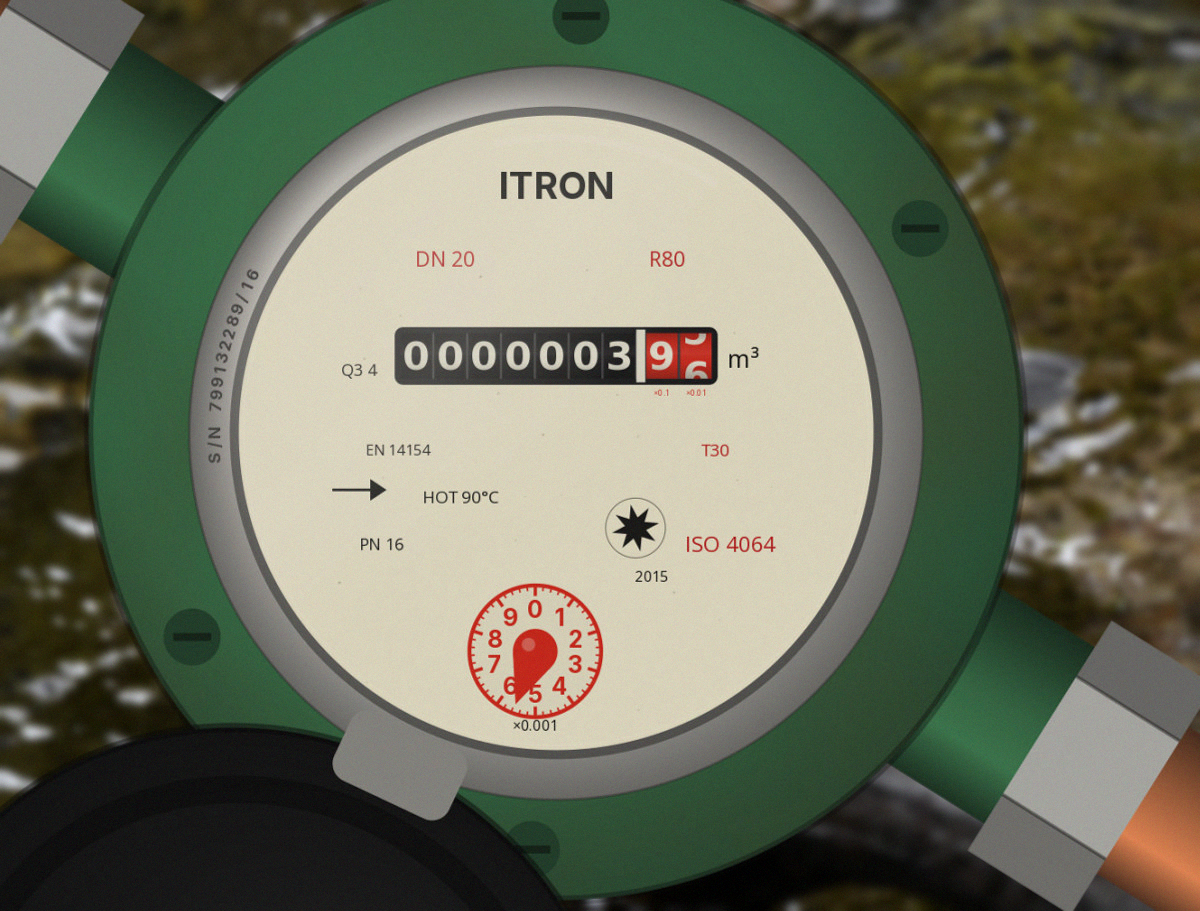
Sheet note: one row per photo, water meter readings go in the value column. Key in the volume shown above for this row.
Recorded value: 3.955 m³
